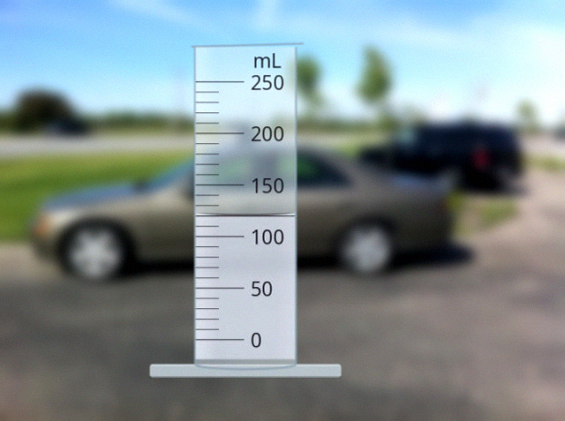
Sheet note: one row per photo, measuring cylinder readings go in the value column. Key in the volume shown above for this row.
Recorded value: 120 mL
